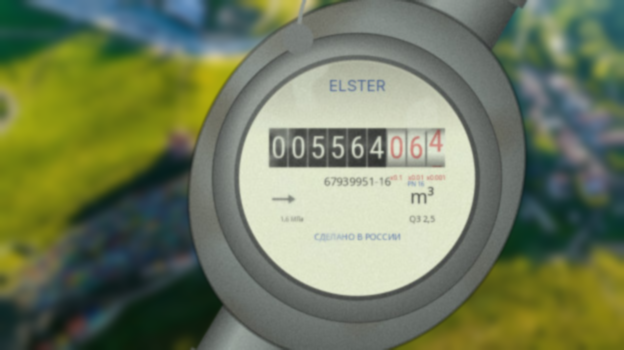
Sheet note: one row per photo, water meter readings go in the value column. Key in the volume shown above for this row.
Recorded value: 5564.064 m³
